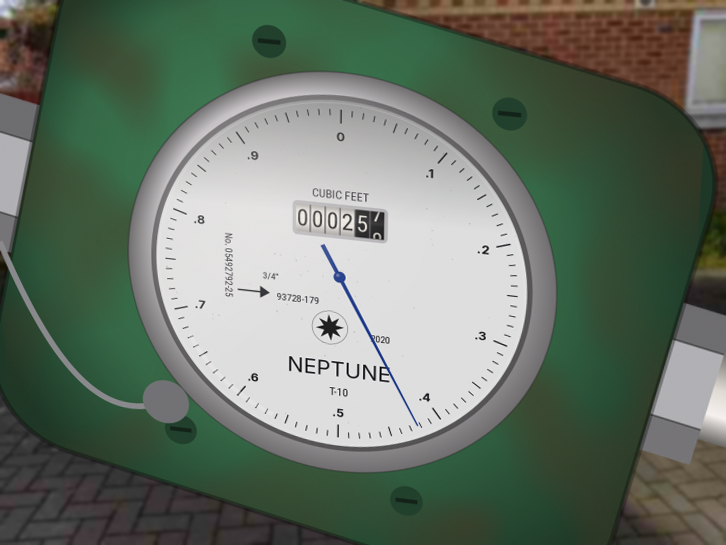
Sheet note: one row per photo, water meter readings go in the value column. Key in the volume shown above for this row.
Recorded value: 257.42 ft³
